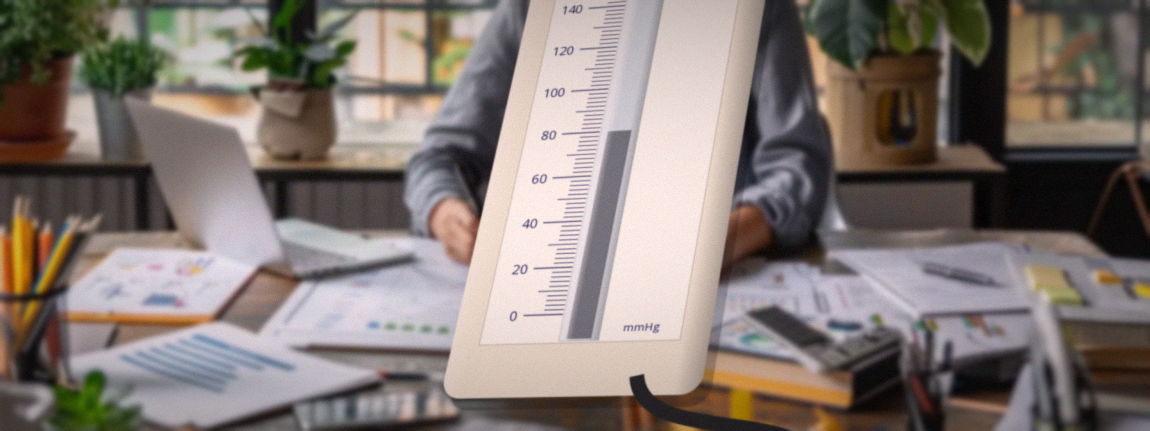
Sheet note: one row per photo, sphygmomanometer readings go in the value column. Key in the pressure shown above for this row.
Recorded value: 80 mmHg
